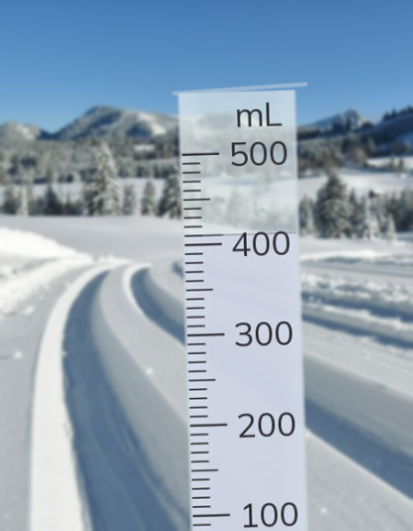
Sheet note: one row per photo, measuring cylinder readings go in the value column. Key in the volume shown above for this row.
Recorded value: 410 mL
